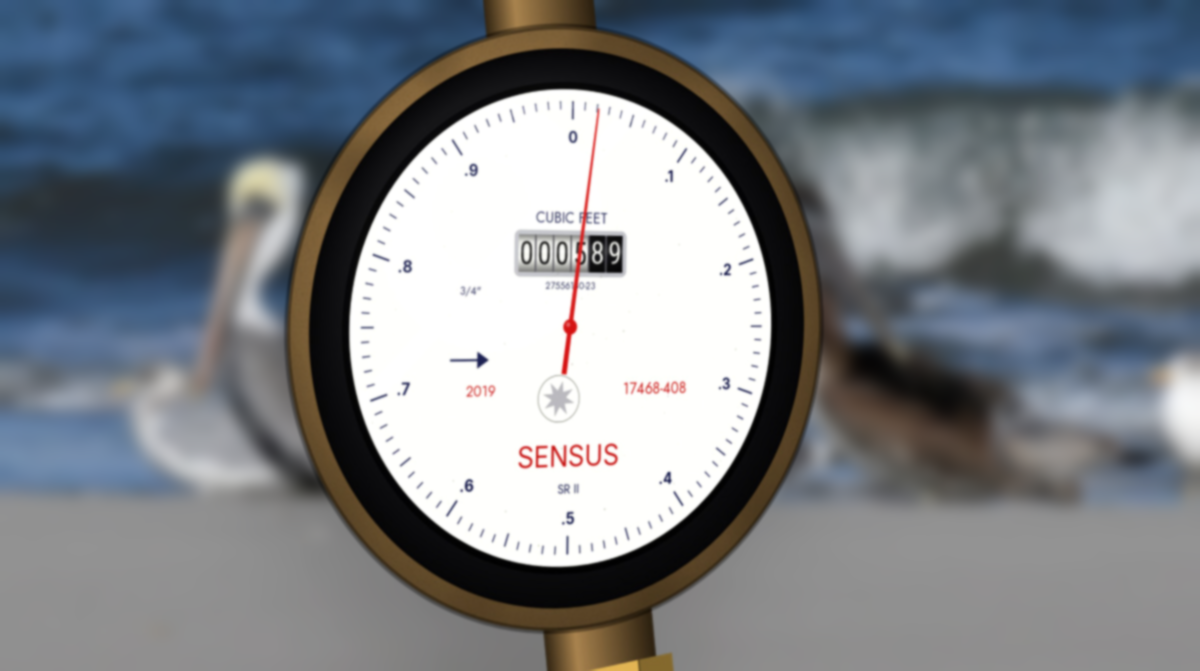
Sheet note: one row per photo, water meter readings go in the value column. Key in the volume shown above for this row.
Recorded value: 589.02 ft³
